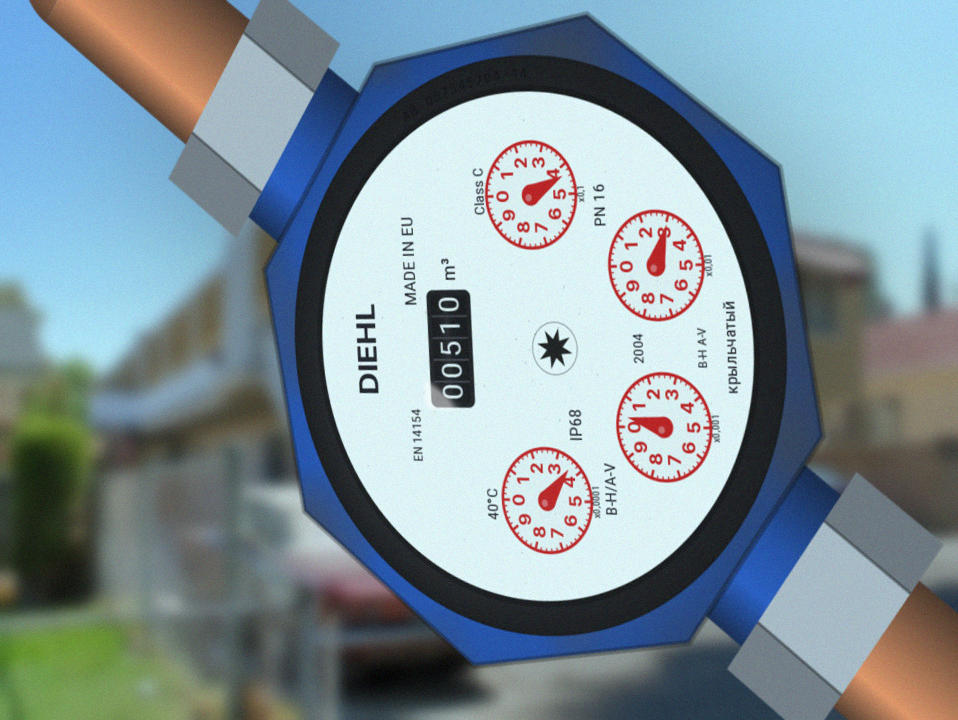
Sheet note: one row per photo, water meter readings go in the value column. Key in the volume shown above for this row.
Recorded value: 510.4303 m³
